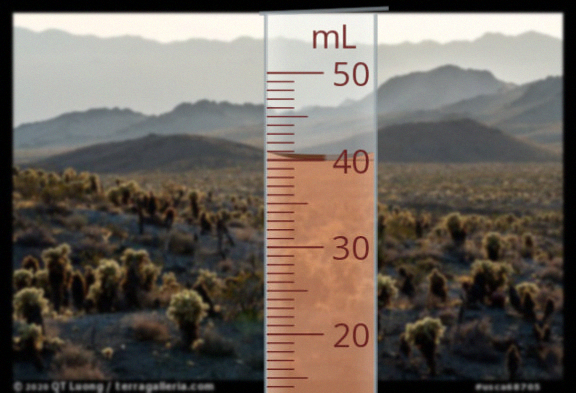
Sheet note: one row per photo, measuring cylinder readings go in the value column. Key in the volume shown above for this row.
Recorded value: 40 mL
